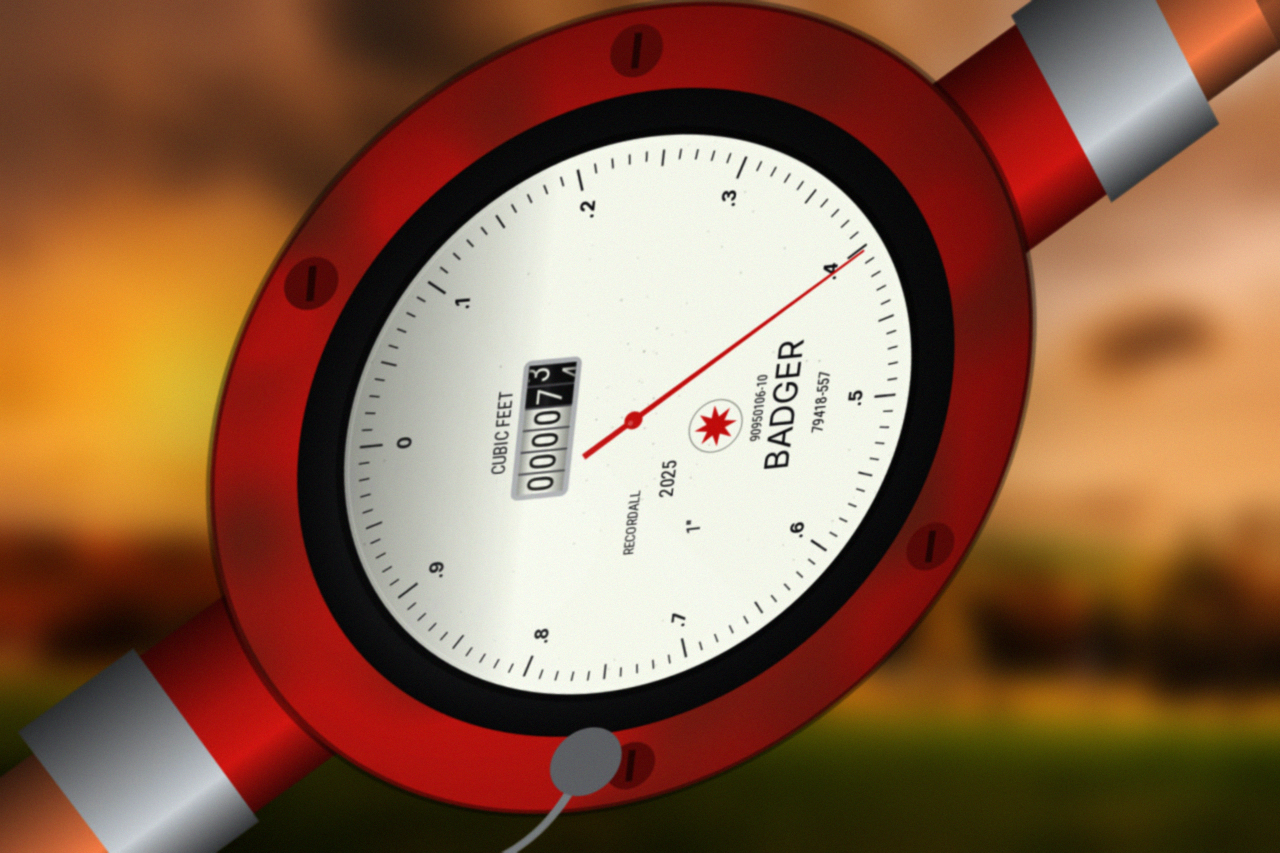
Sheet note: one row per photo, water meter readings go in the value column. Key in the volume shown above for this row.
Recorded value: 73.40 ft³
